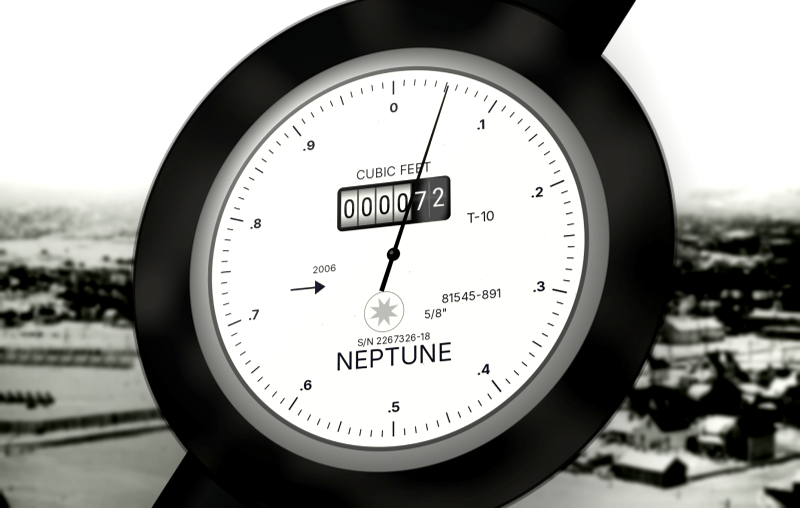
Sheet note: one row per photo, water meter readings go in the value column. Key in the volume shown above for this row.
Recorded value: 72.05 ft³
